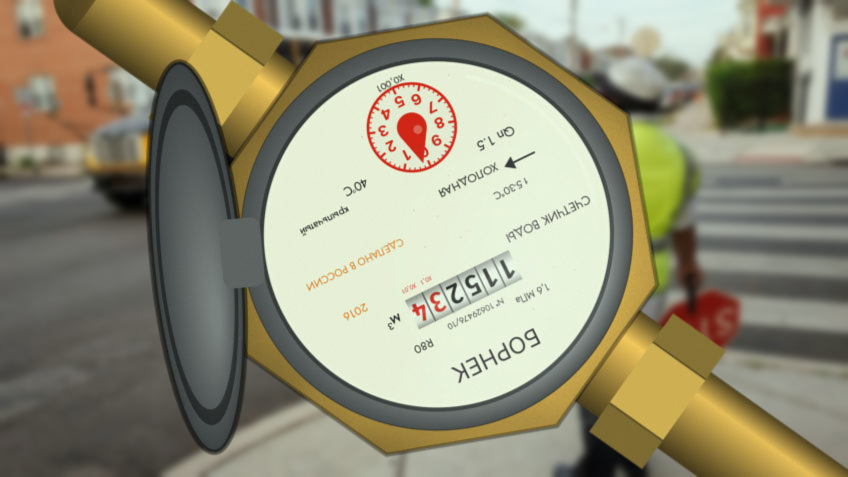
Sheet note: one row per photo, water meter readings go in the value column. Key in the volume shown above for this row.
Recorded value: 1152.340 m³
